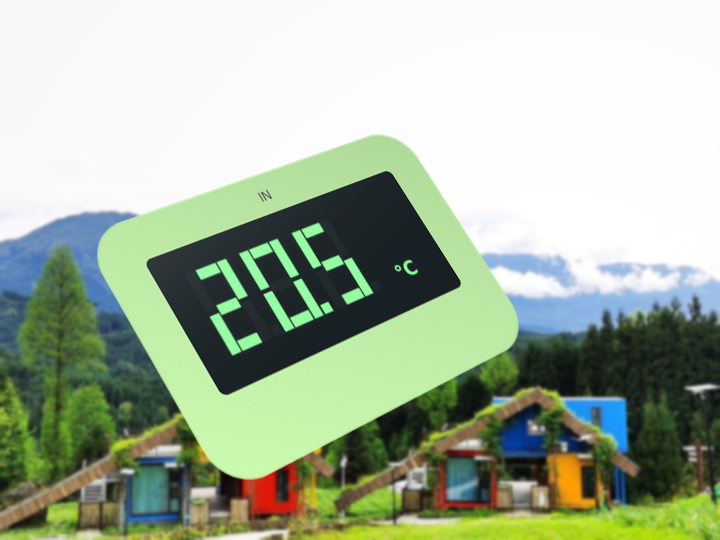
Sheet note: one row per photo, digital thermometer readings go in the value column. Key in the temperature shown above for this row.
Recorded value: 20.5 °C
